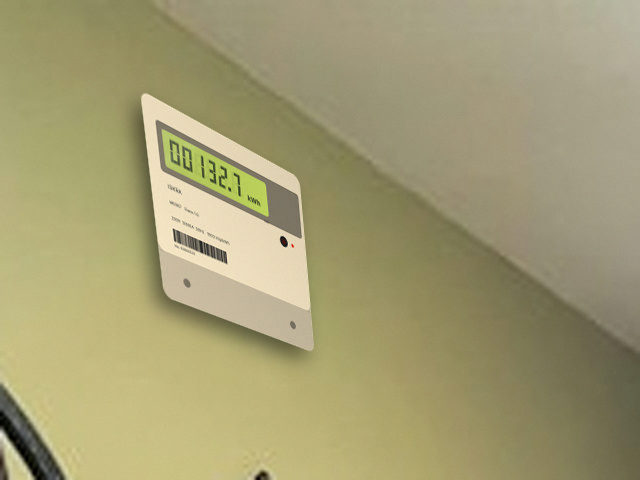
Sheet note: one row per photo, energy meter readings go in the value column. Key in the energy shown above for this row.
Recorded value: 132.7 kWh
